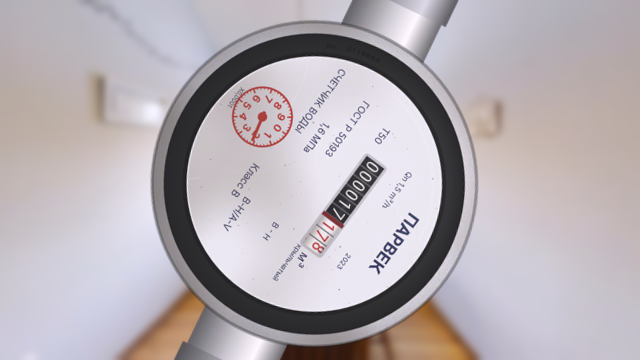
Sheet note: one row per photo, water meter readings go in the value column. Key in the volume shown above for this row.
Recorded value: 17.1782 m³
